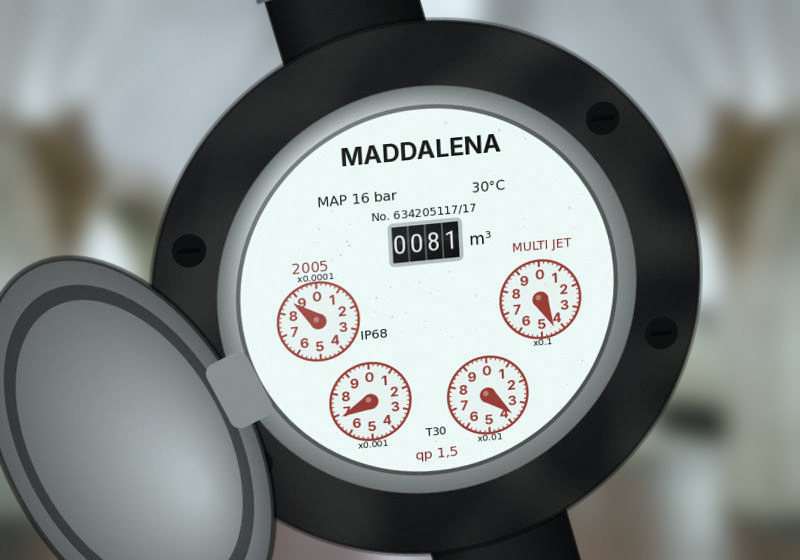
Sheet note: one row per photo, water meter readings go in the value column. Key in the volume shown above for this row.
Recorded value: 81.4368 m³
